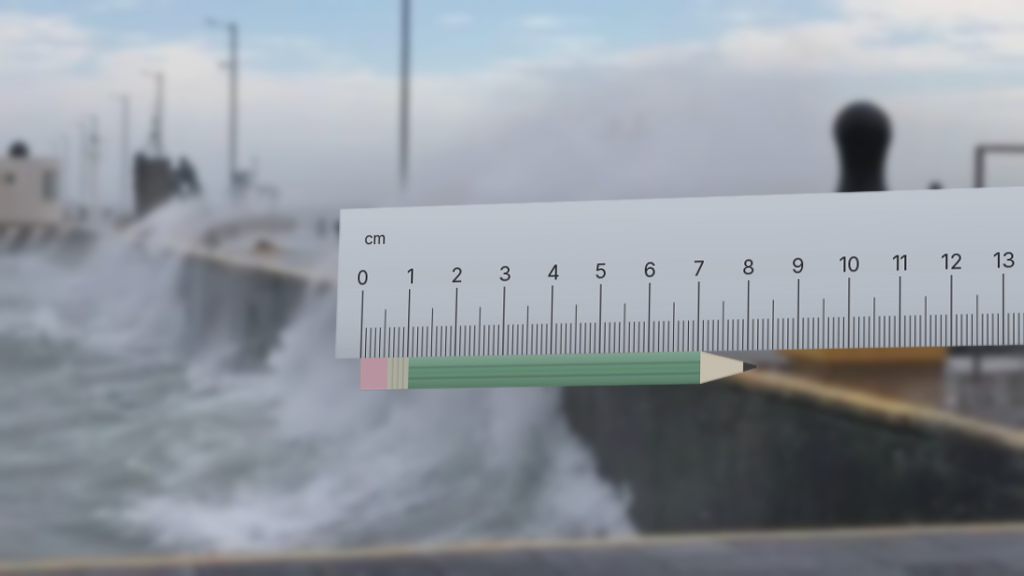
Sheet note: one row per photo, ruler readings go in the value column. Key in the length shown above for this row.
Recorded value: 8.2 cm
